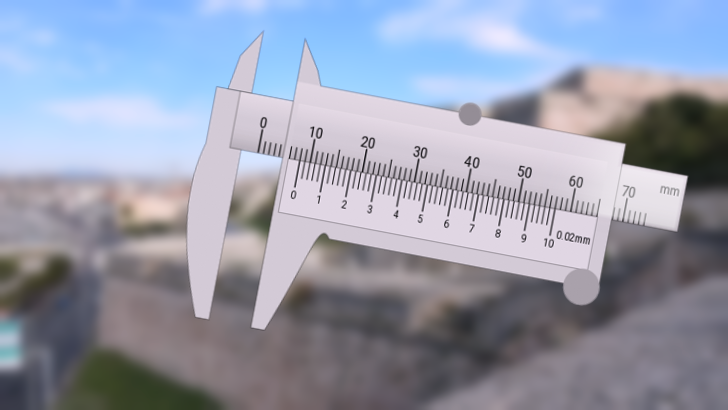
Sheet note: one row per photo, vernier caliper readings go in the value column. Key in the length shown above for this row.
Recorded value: 8.0 mm
